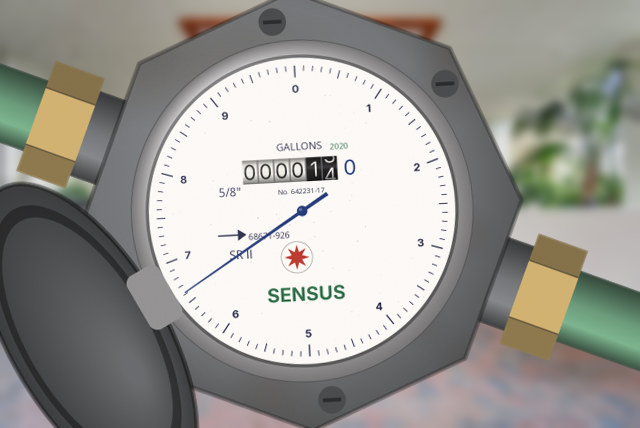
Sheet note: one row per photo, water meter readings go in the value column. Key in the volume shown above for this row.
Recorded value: 136.6 gal
